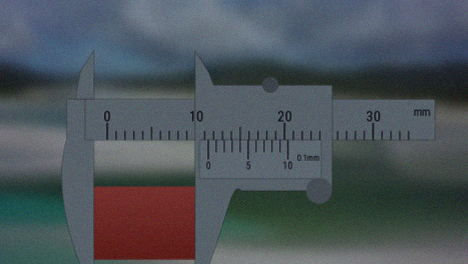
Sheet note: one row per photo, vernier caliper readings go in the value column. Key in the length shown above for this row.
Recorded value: 11.4 mm
